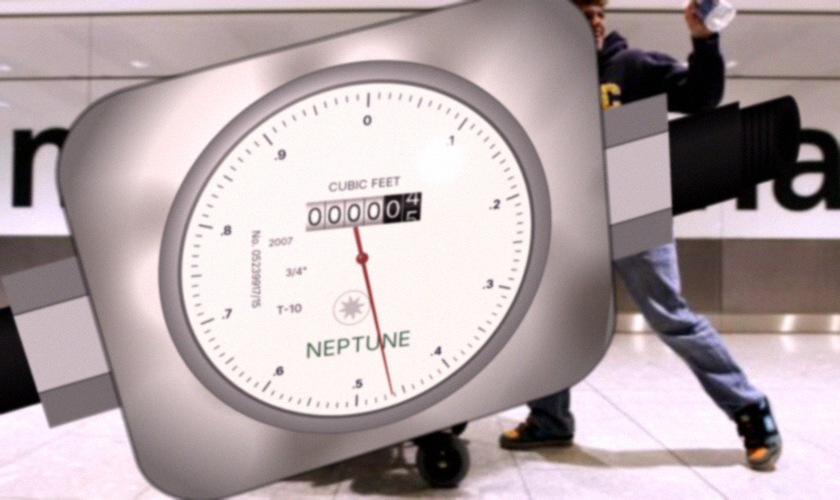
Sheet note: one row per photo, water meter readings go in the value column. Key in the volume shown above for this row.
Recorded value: 4.46 ft³
